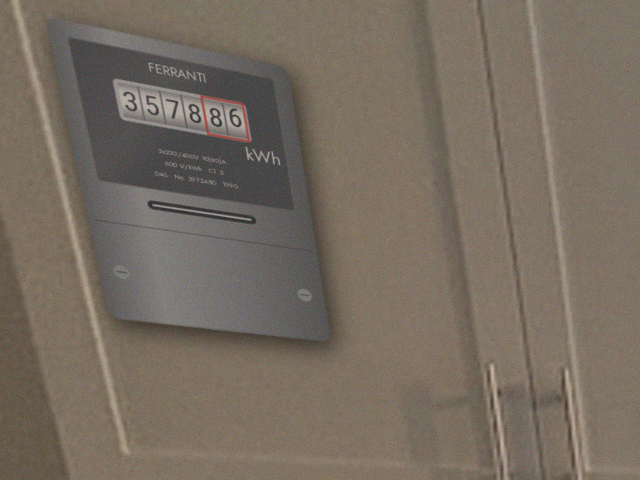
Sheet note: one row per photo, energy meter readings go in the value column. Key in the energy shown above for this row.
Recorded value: 3578.86 kWh
